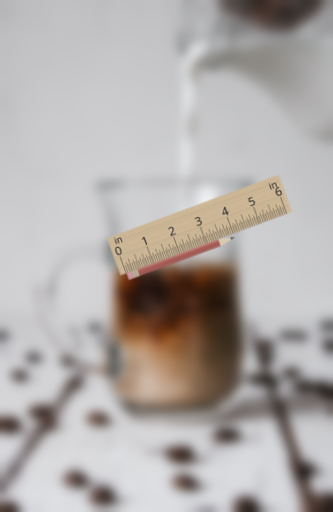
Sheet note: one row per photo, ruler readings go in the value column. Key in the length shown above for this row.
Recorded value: 4 in
